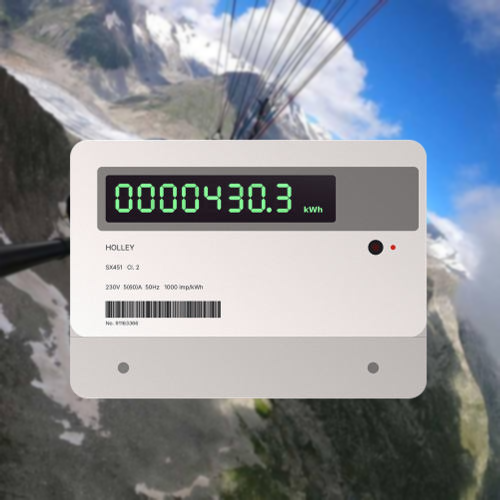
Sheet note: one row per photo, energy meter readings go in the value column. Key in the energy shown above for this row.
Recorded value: 430.3 kWh
